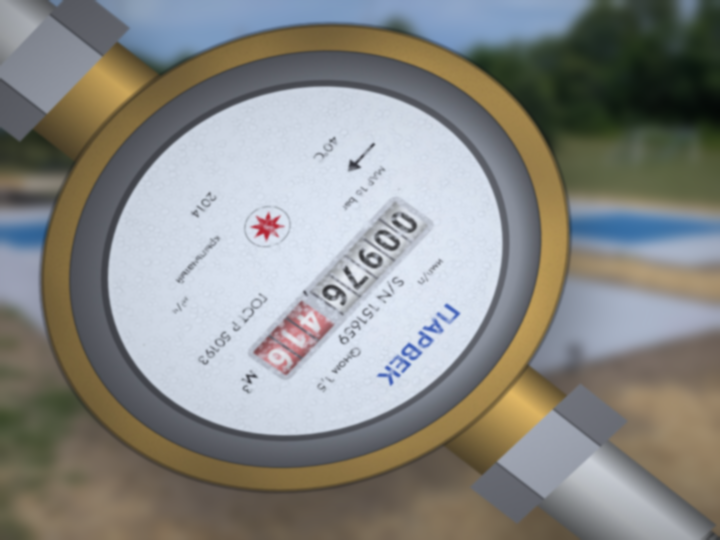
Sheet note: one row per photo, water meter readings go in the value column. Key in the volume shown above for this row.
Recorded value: 976.416 m³
